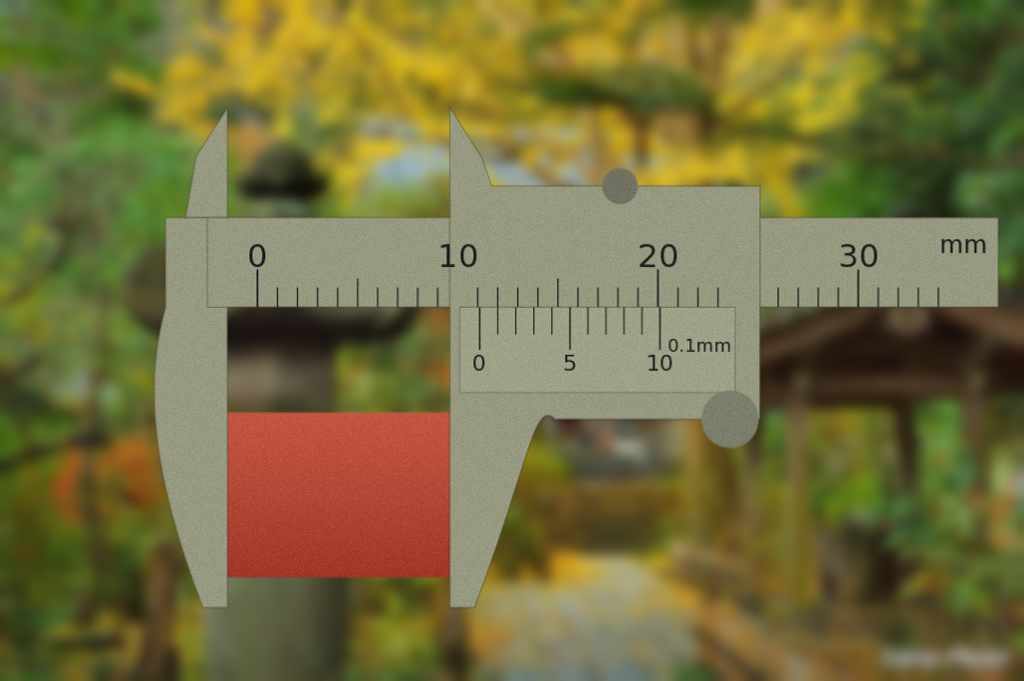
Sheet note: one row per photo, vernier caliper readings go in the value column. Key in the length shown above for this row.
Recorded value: 11.1 mm
